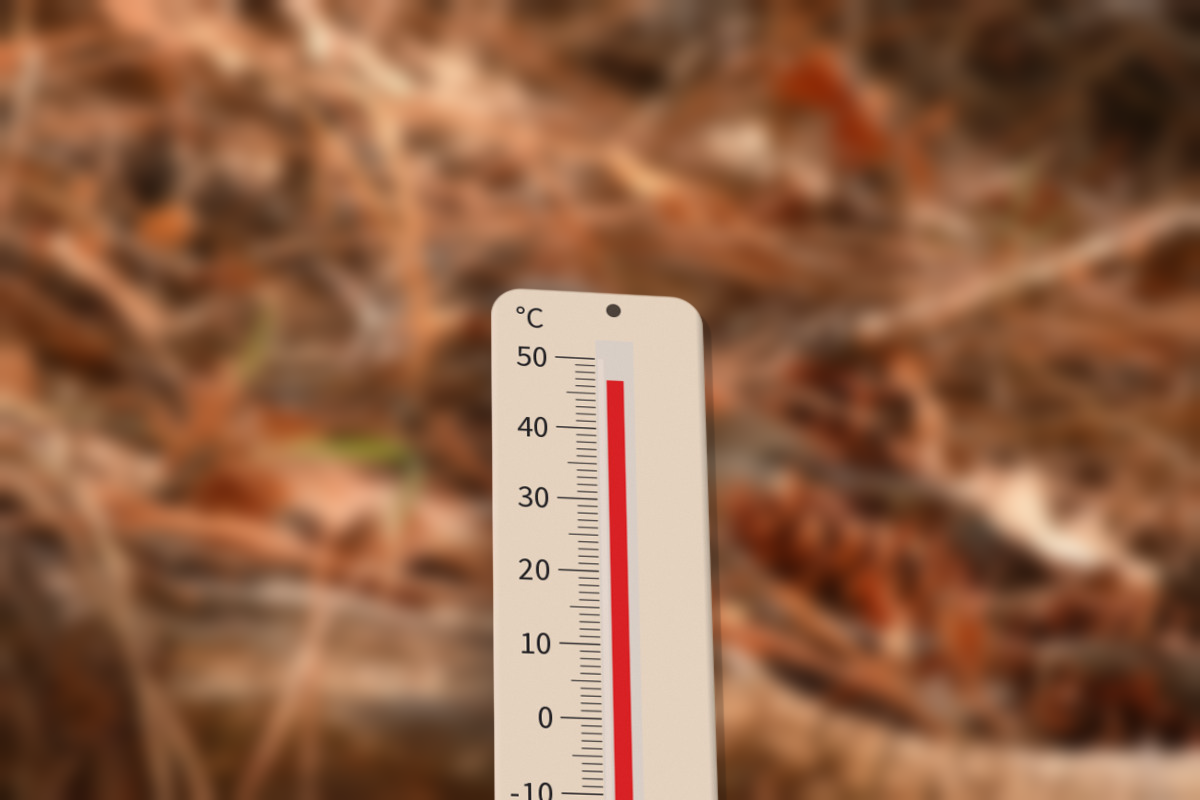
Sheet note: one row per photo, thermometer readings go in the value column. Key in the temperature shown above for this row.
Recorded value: 47 °C
